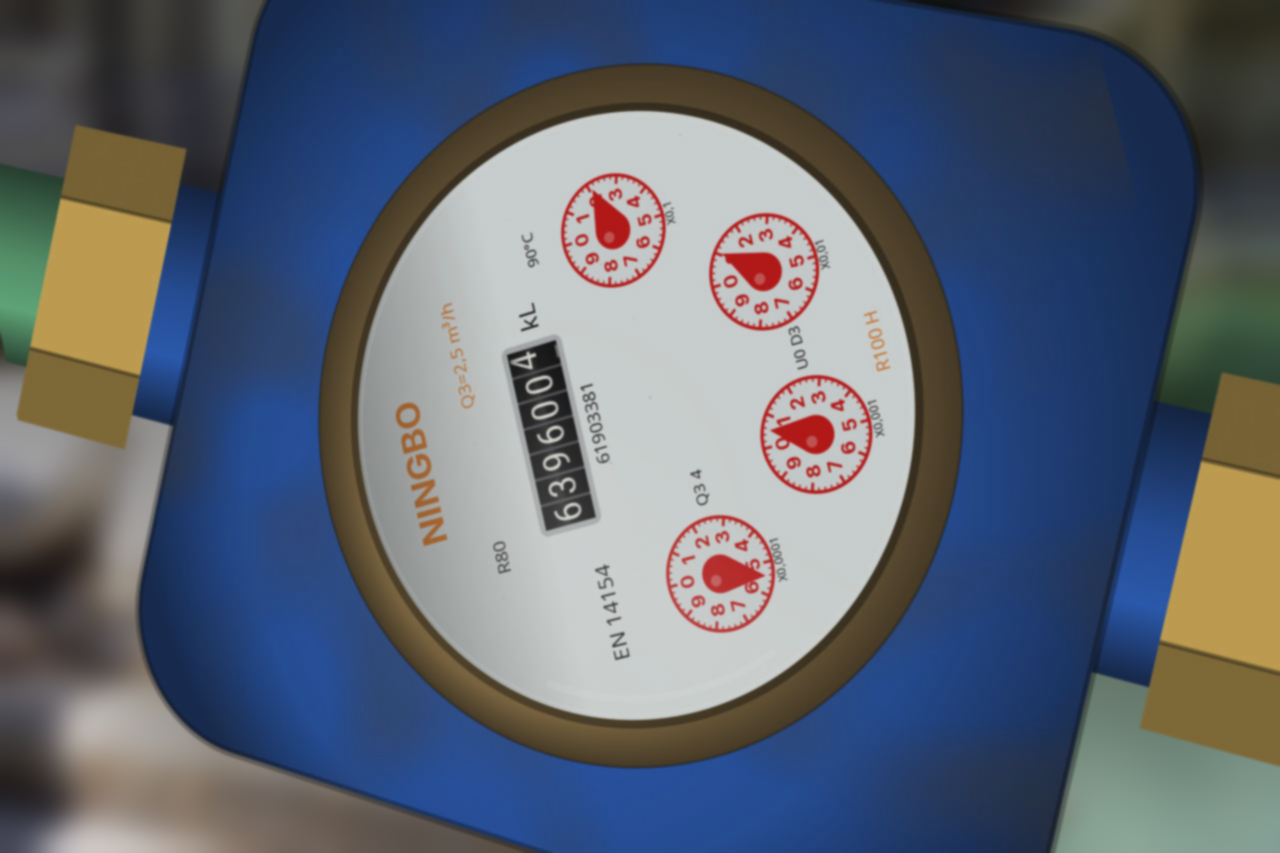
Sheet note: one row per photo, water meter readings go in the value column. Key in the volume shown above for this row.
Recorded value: 6396004.2105 kL
